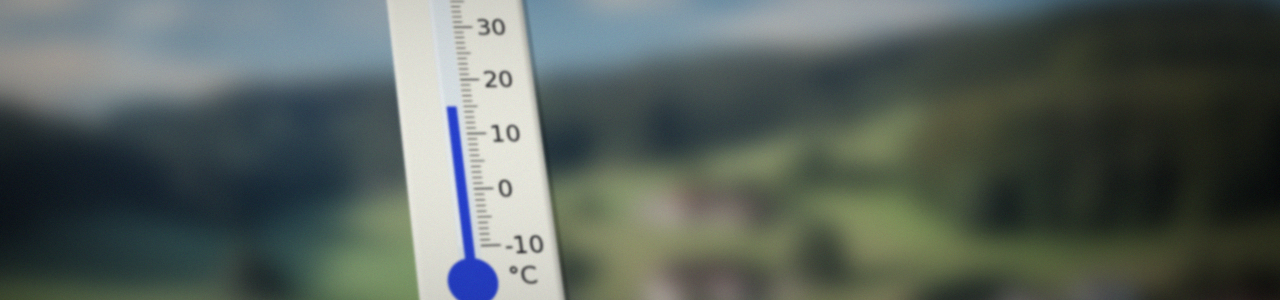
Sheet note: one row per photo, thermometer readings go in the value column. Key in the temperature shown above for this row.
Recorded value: 15 °C
